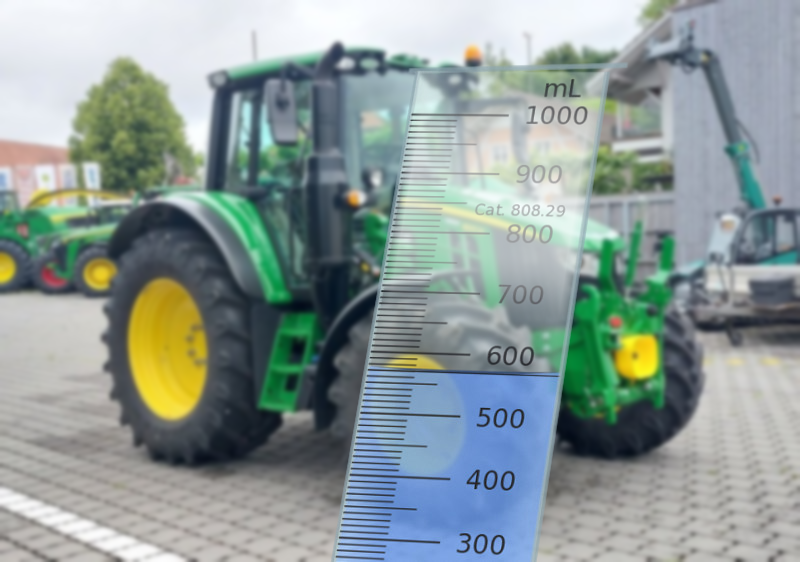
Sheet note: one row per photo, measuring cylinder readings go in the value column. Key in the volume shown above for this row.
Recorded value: 570 mL
